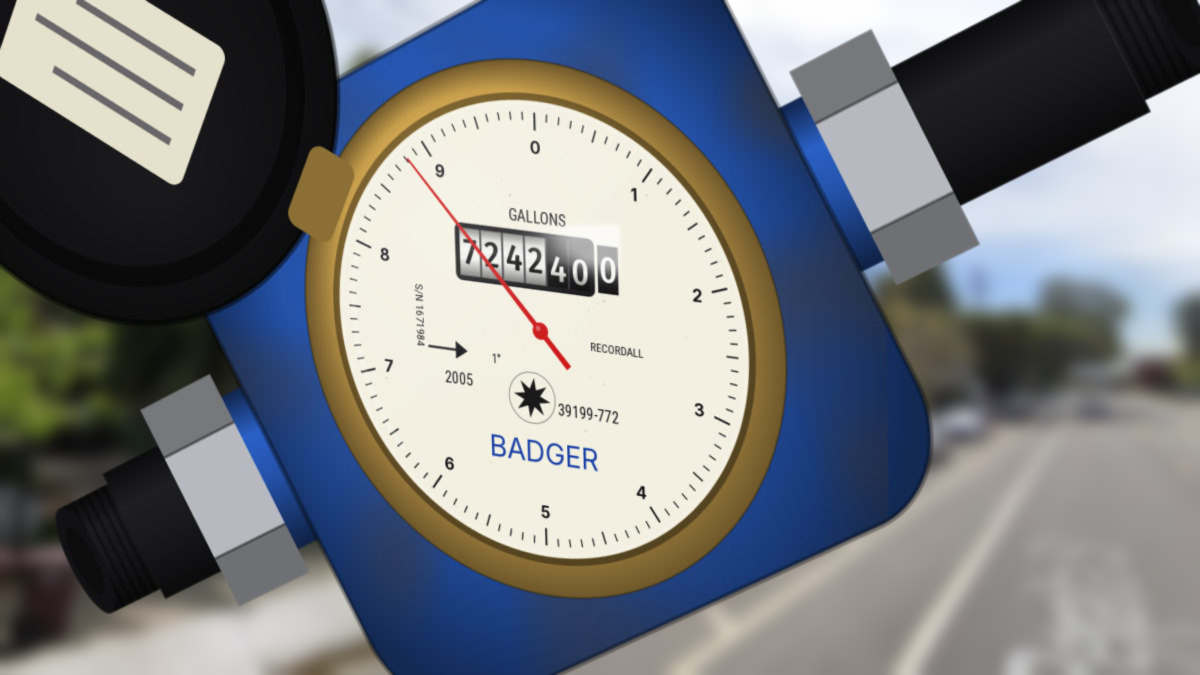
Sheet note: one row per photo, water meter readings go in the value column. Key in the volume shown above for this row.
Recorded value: 7242398.8 gal
